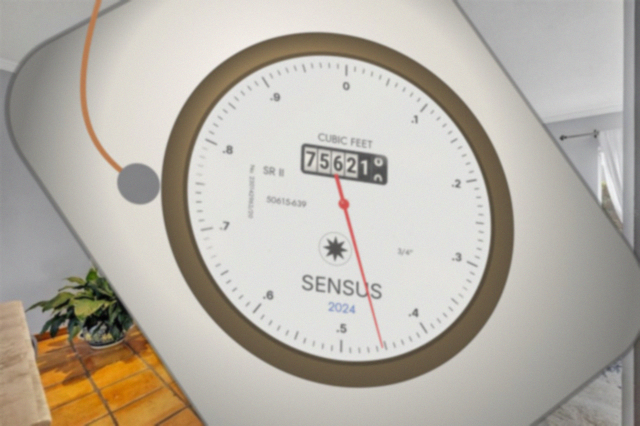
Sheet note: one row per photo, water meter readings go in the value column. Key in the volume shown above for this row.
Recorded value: 756218.45 ft³
